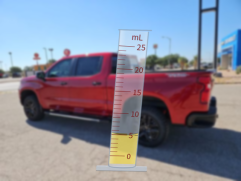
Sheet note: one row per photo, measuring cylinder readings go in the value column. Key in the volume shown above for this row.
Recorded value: 5 mL
